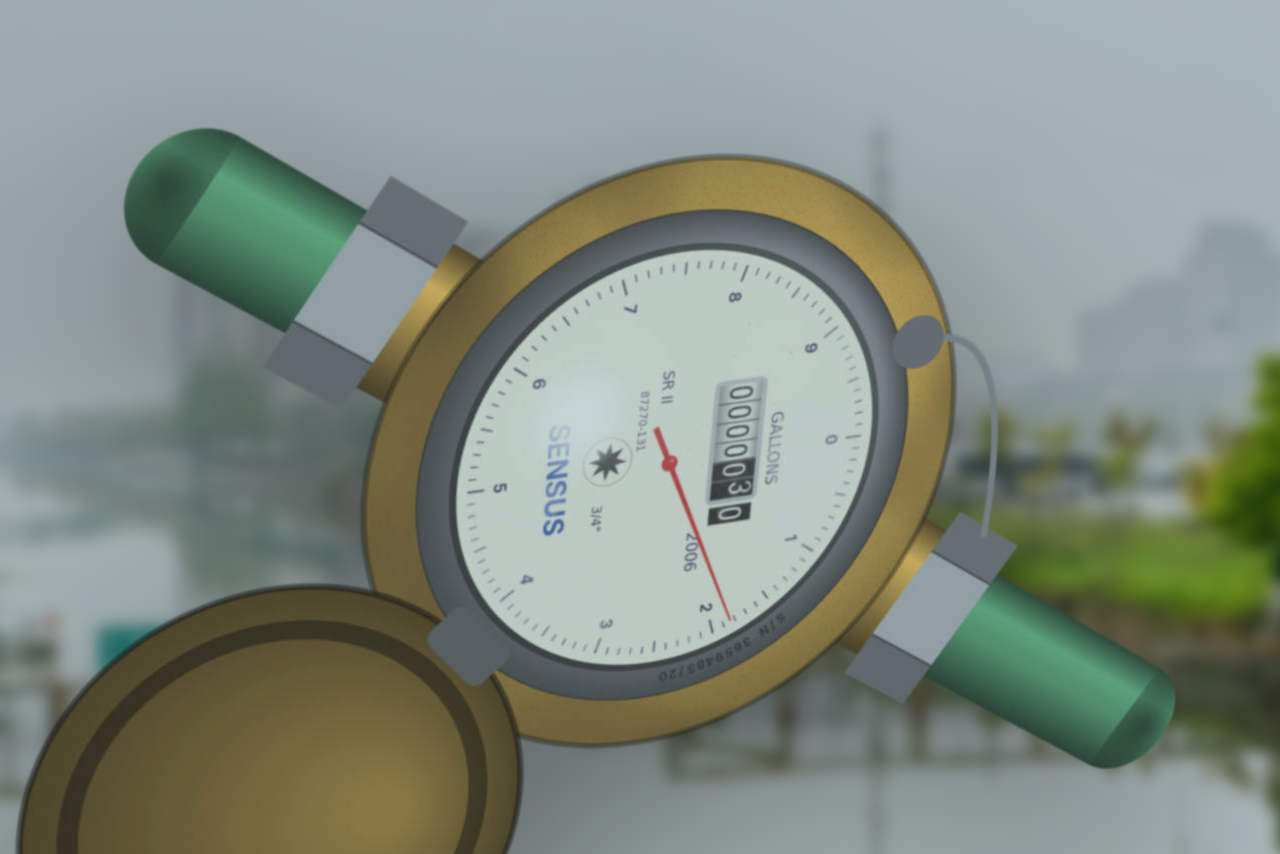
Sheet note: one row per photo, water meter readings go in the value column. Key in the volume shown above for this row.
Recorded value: 31.8 gal
